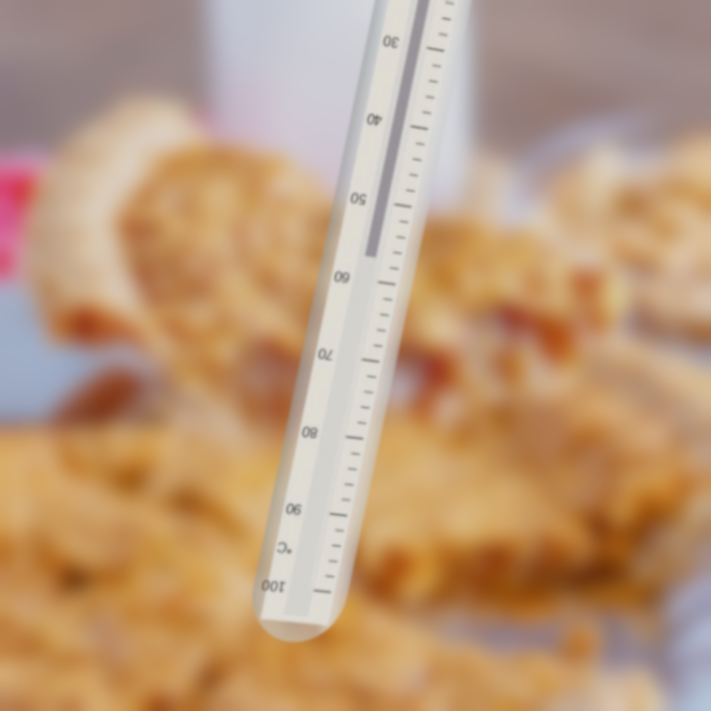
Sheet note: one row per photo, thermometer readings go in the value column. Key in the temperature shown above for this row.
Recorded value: 57 °C
